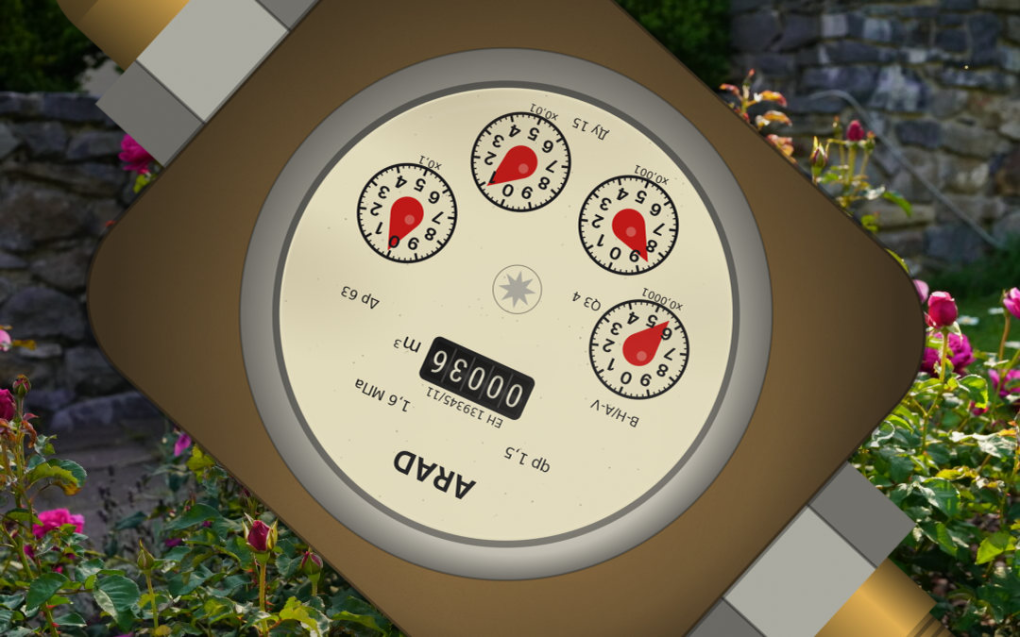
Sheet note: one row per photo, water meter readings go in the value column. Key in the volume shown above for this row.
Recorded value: 36.0085 m³
